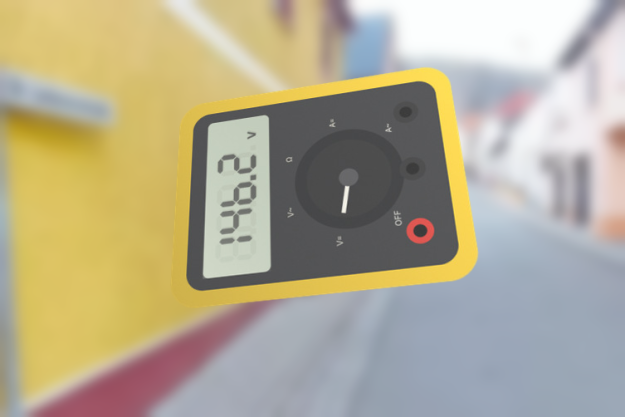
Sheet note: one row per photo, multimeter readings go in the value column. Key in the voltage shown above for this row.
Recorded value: 146.2 V
